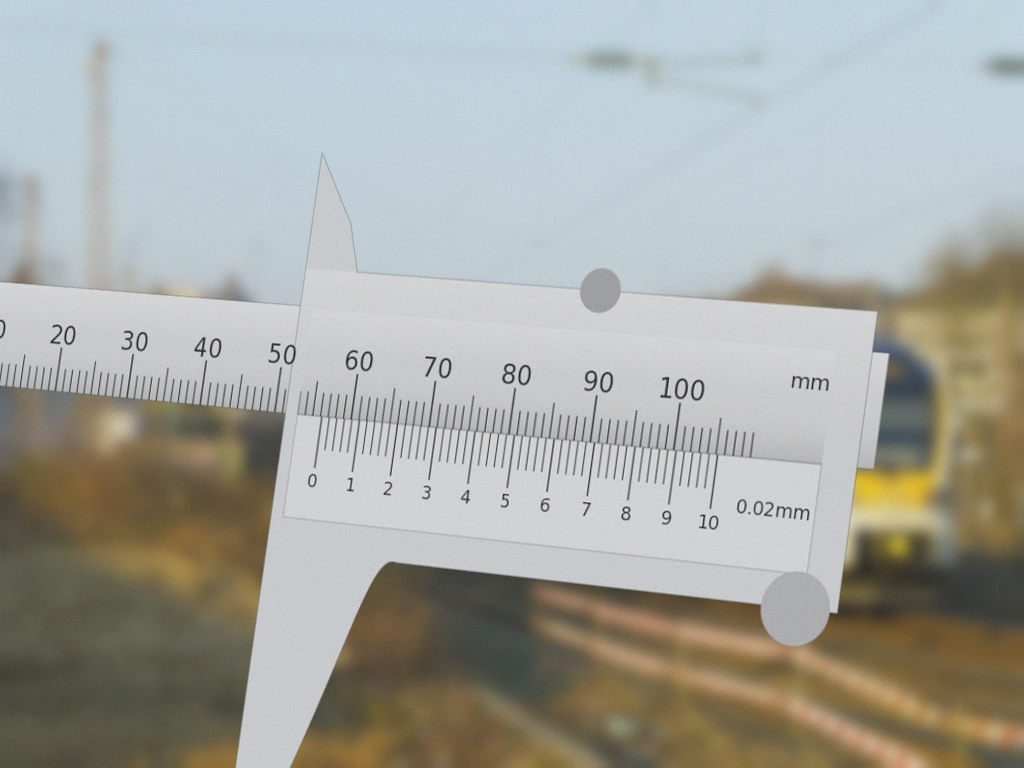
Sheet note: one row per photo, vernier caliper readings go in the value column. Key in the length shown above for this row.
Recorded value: 56.2 mm
